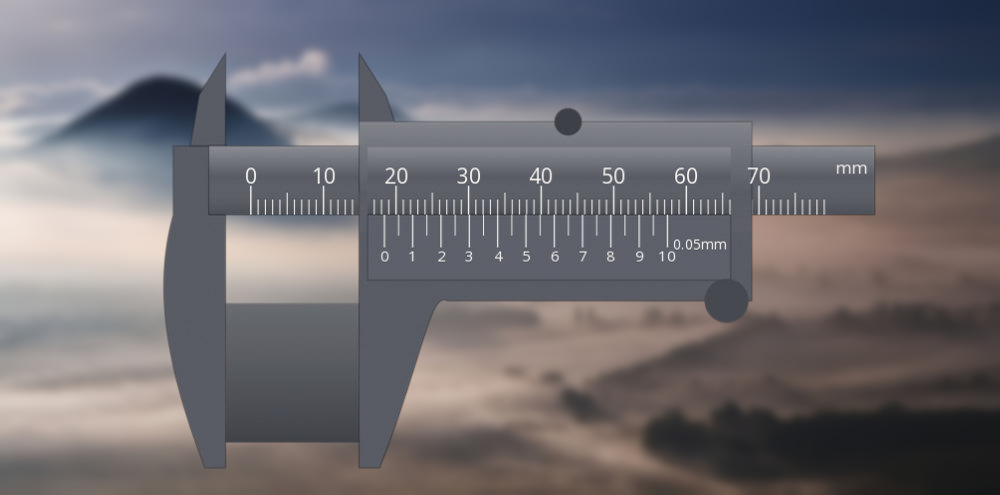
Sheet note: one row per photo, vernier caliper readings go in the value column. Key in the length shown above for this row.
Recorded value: 18.4 mm
